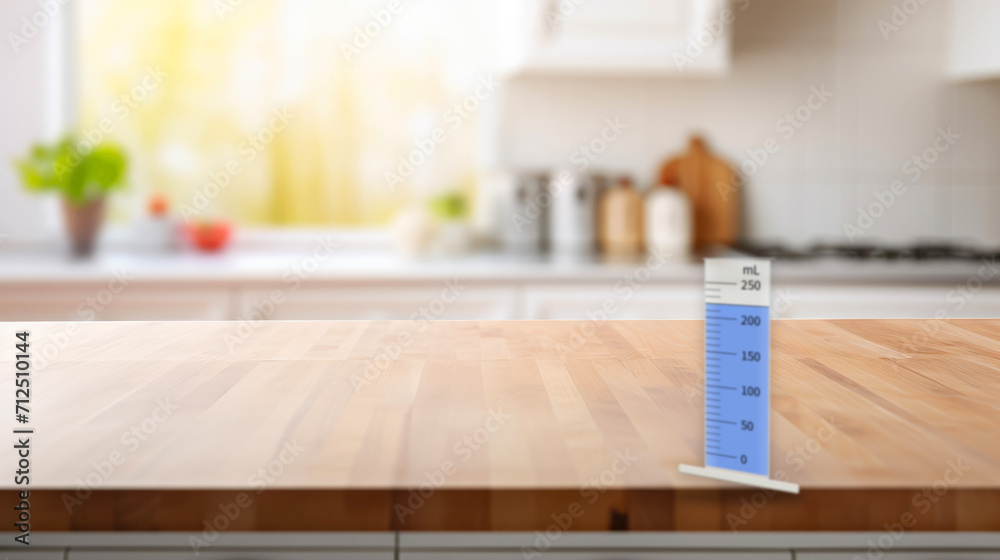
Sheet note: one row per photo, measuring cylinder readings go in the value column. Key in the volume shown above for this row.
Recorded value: 220 mL
